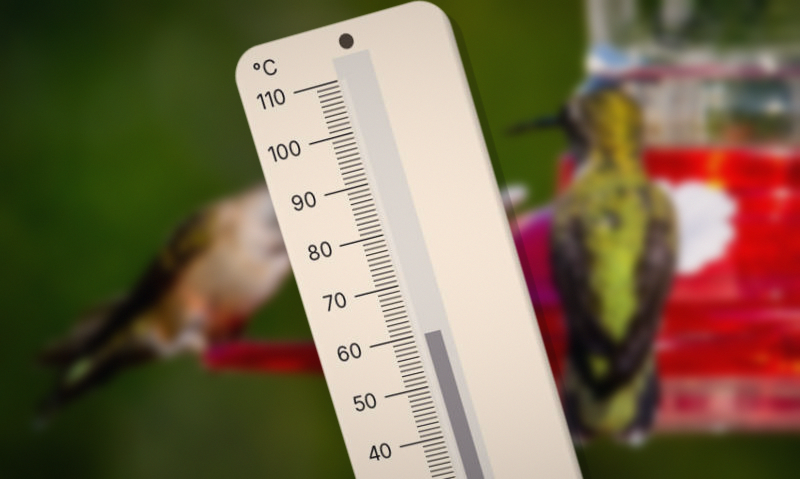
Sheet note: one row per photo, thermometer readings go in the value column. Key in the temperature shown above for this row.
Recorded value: 60 °C
